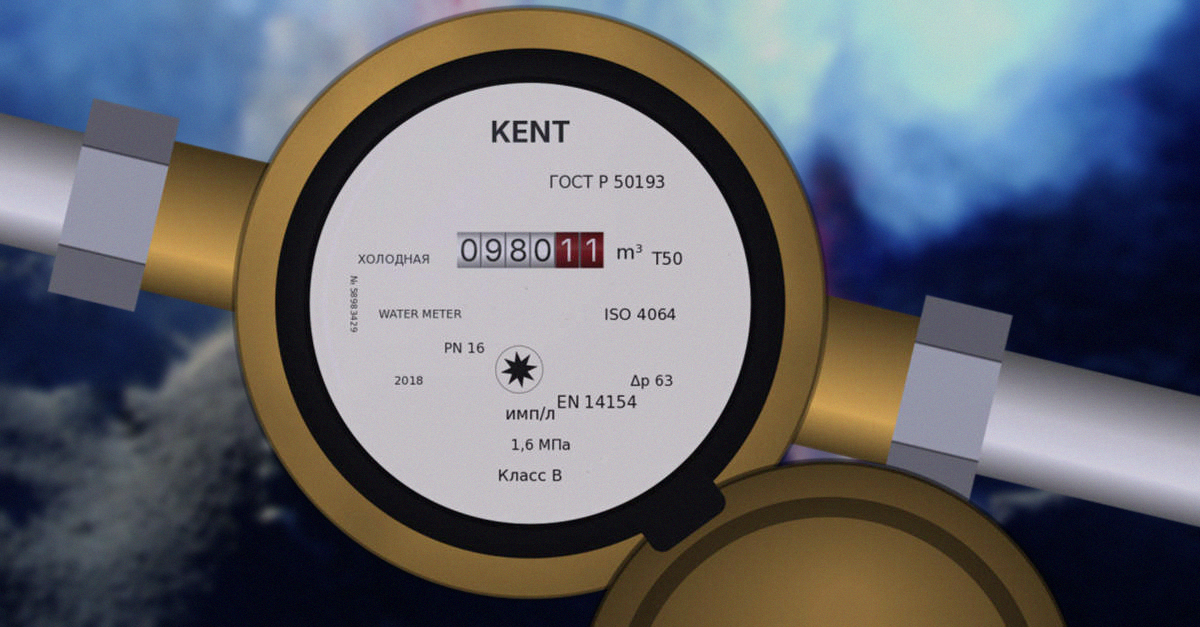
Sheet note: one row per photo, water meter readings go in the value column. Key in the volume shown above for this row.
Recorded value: 980.11 m³
